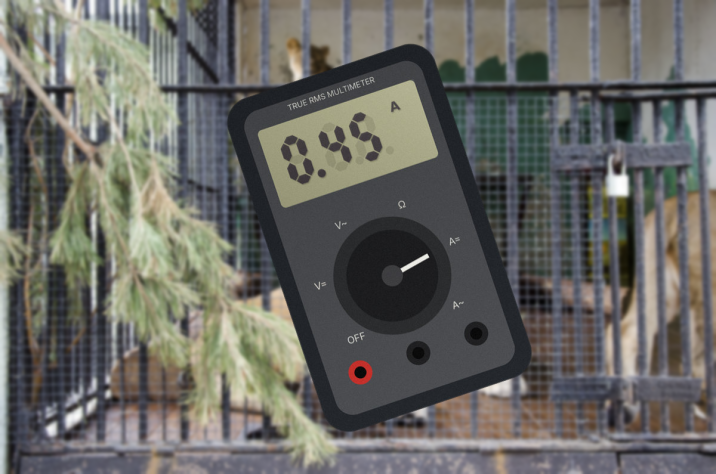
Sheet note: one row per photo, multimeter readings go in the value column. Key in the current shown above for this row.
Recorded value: 0.45 A
